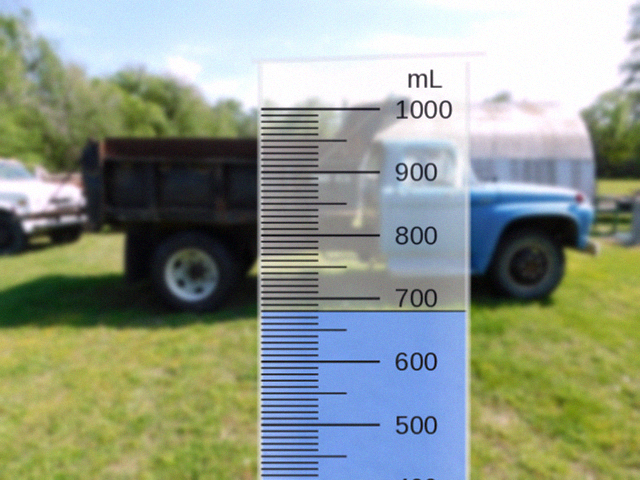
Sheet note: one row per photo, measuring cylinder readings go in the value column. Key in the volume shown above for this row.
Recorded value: 680 mL
